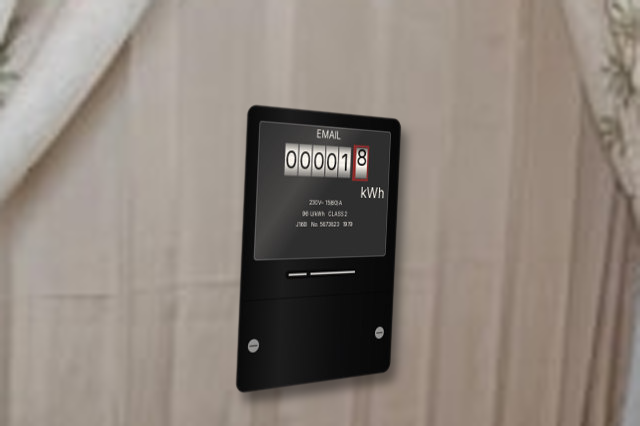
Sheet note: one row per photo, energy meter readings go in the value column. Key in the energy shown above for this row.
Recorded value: 1.8 kWh
